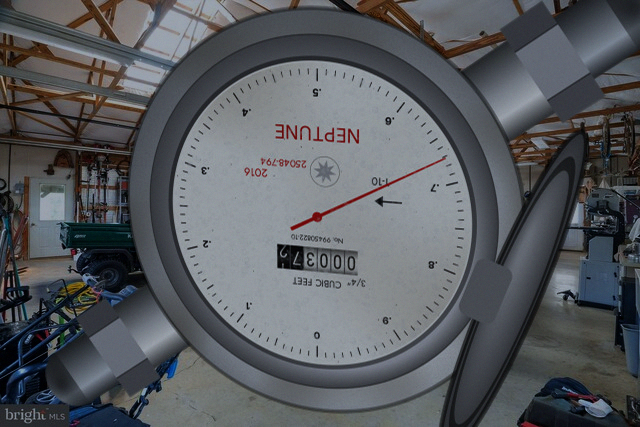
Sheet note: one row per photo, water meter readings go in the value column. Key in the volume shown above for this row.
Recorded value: 371.67 ft³
